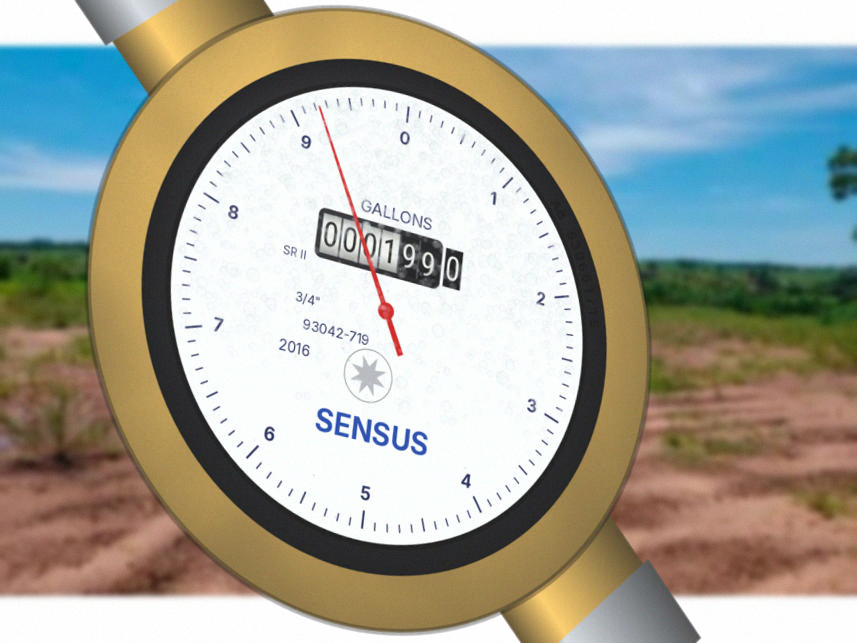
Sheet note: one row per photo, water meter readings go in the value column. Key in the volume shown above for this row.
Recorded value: 1989.2 gal
